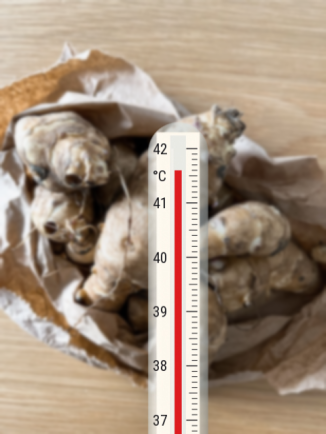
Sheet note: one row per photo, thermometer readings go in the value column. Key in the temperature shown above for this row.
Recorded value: 41.6 °C
